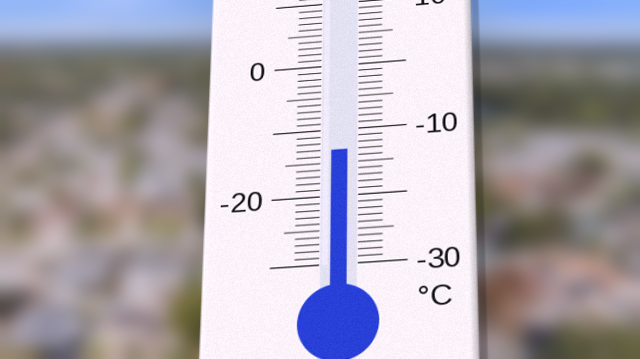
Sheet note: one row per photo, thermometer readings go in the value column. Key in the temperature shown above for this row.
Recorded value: -13 °C
